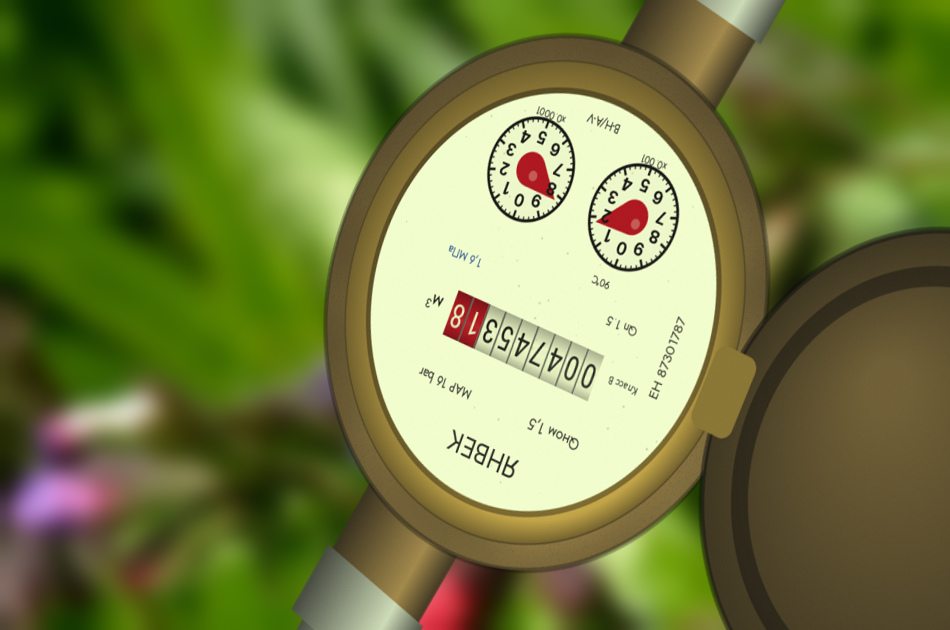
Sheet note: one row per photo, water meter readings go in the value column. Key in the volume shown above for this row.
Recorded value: 47453.1818 m³
